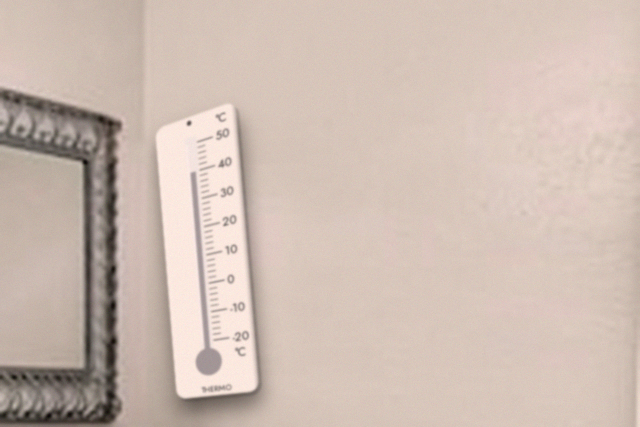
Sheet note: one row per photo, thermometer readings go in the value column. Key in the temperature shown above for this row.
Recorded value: 40 °C
